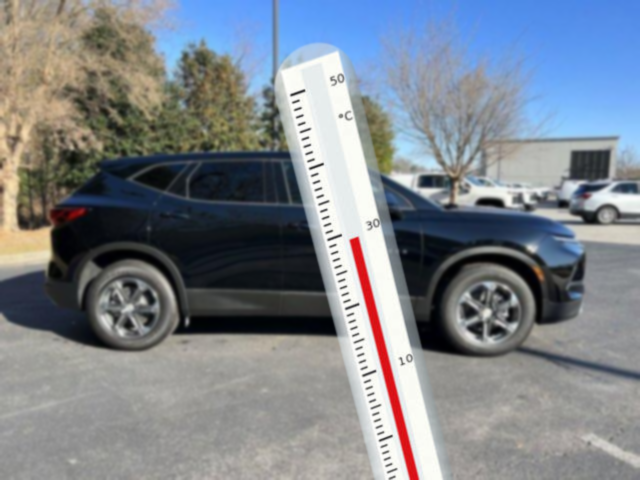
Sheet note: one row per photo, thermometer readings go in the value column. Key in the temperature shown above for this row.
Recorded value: 29 °C
